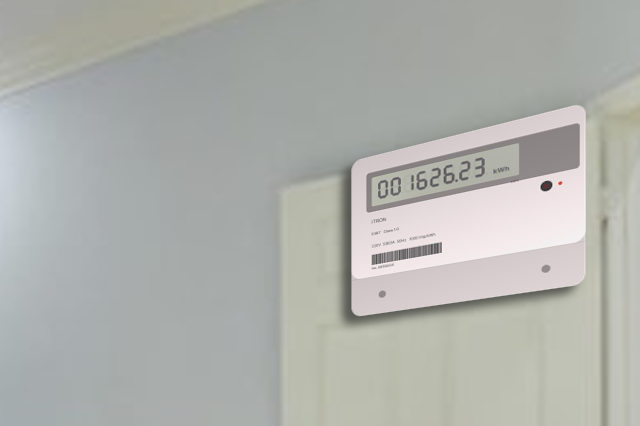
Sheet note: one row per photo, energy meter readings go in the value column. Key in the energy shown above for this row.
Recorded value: 1626.23 kWh
